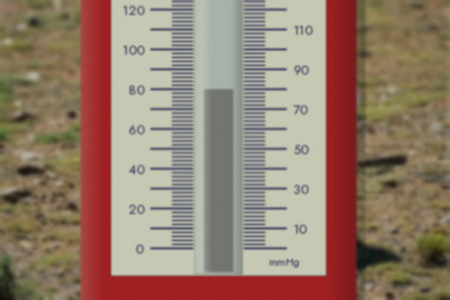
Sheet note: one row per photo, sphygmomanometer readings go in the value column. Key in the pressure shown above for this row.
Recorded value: 80 mmHg
